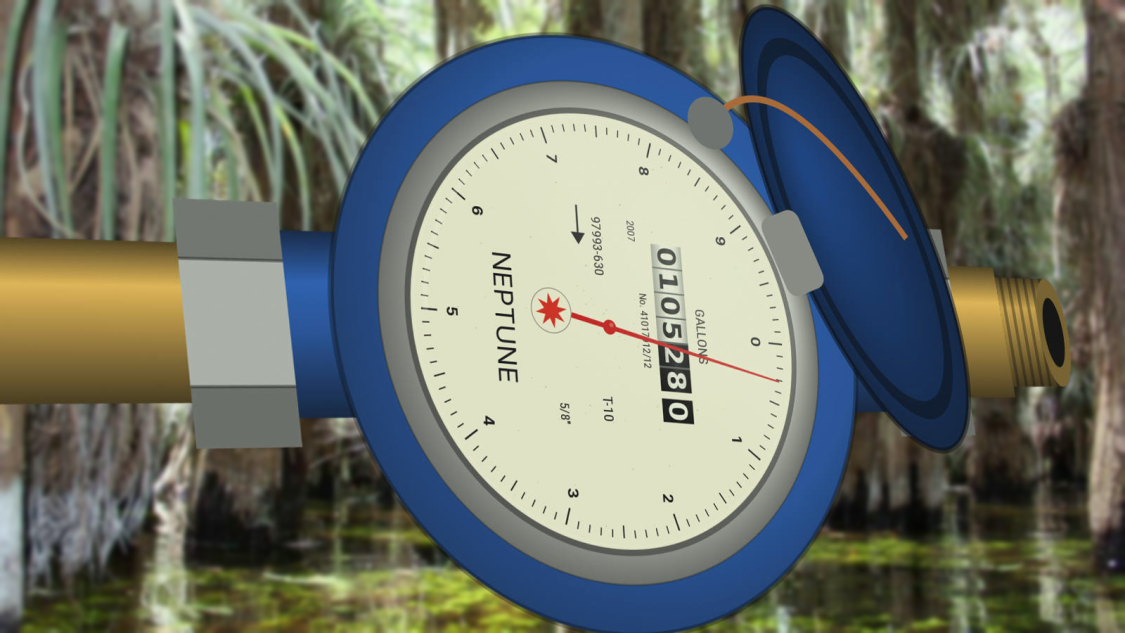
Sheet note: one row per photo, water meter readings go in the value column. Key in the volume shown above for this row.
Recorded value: 105280.3 gal
